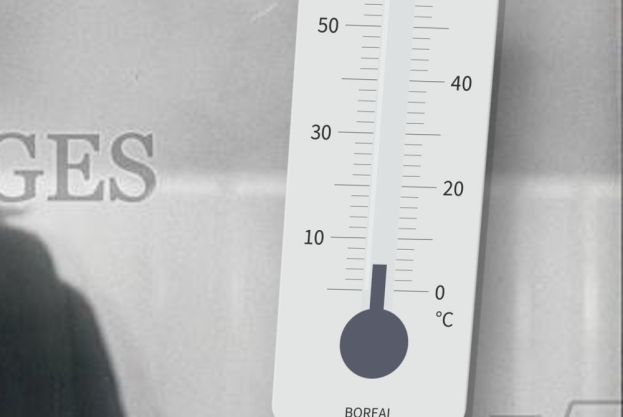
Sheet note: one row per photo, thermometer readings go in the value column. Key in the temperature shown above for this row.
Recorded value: 5 °C
